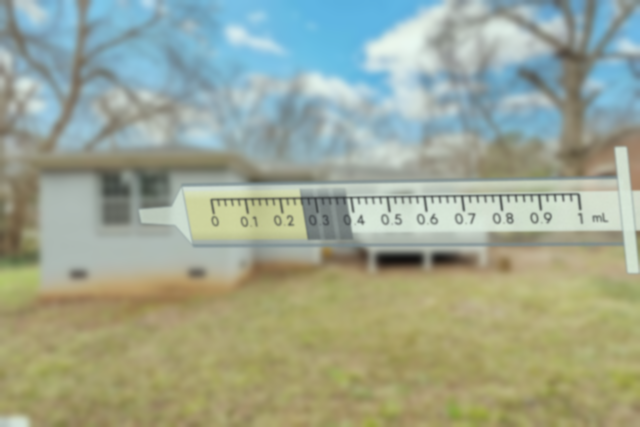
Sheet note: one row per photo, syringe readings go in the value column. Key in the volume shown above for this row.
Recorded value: 0.26 mL
